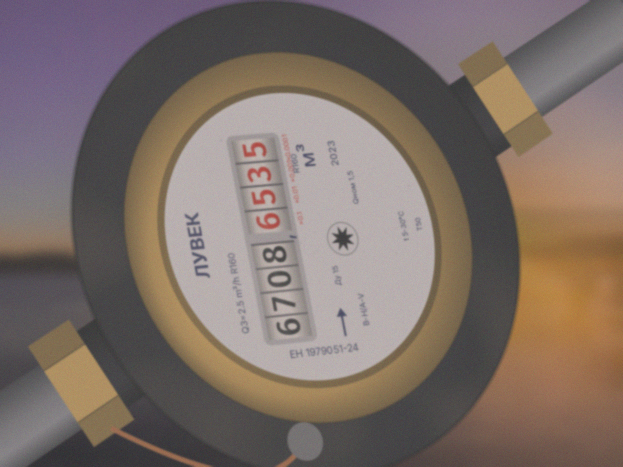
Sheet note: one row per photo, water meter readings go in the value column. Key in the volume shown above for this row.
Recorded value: 6708.6535 m³
